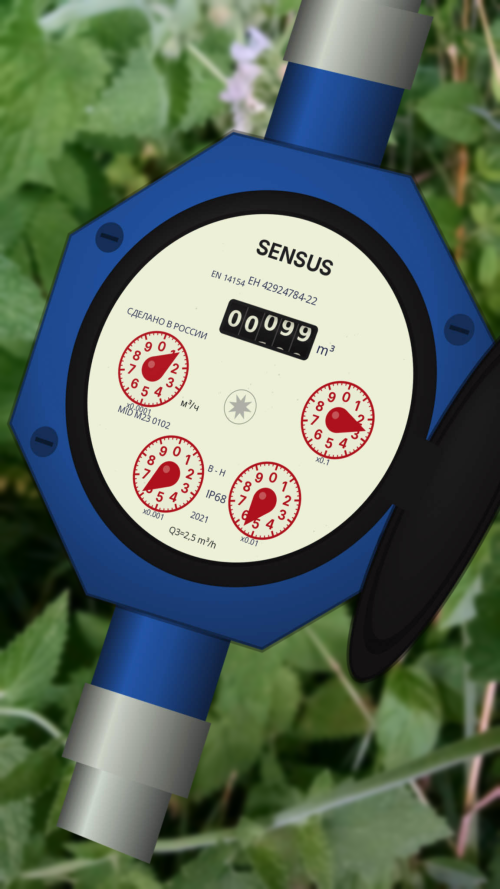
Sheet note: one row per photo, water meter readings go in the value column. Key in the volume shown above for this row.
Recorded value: 99.2561 m³
